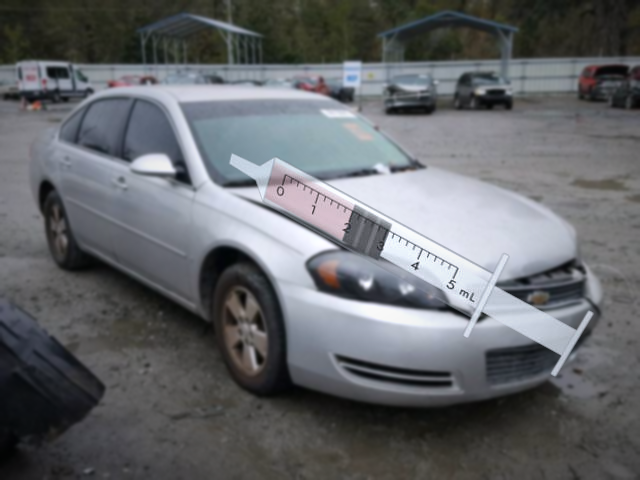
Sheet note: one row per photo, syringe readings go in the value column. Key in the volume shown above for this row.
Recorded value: 2 mL
